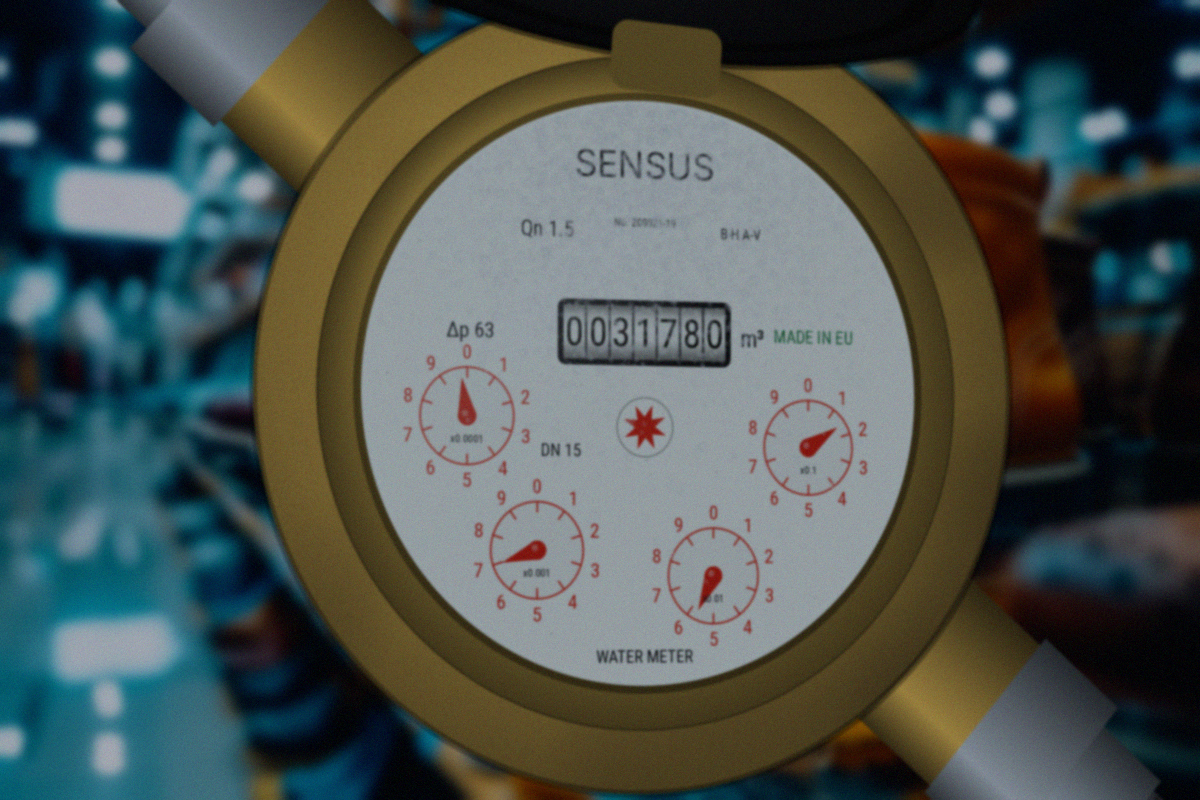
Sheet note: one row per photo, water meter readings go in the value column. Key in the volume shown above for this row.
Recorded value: 31780.1569 m³
